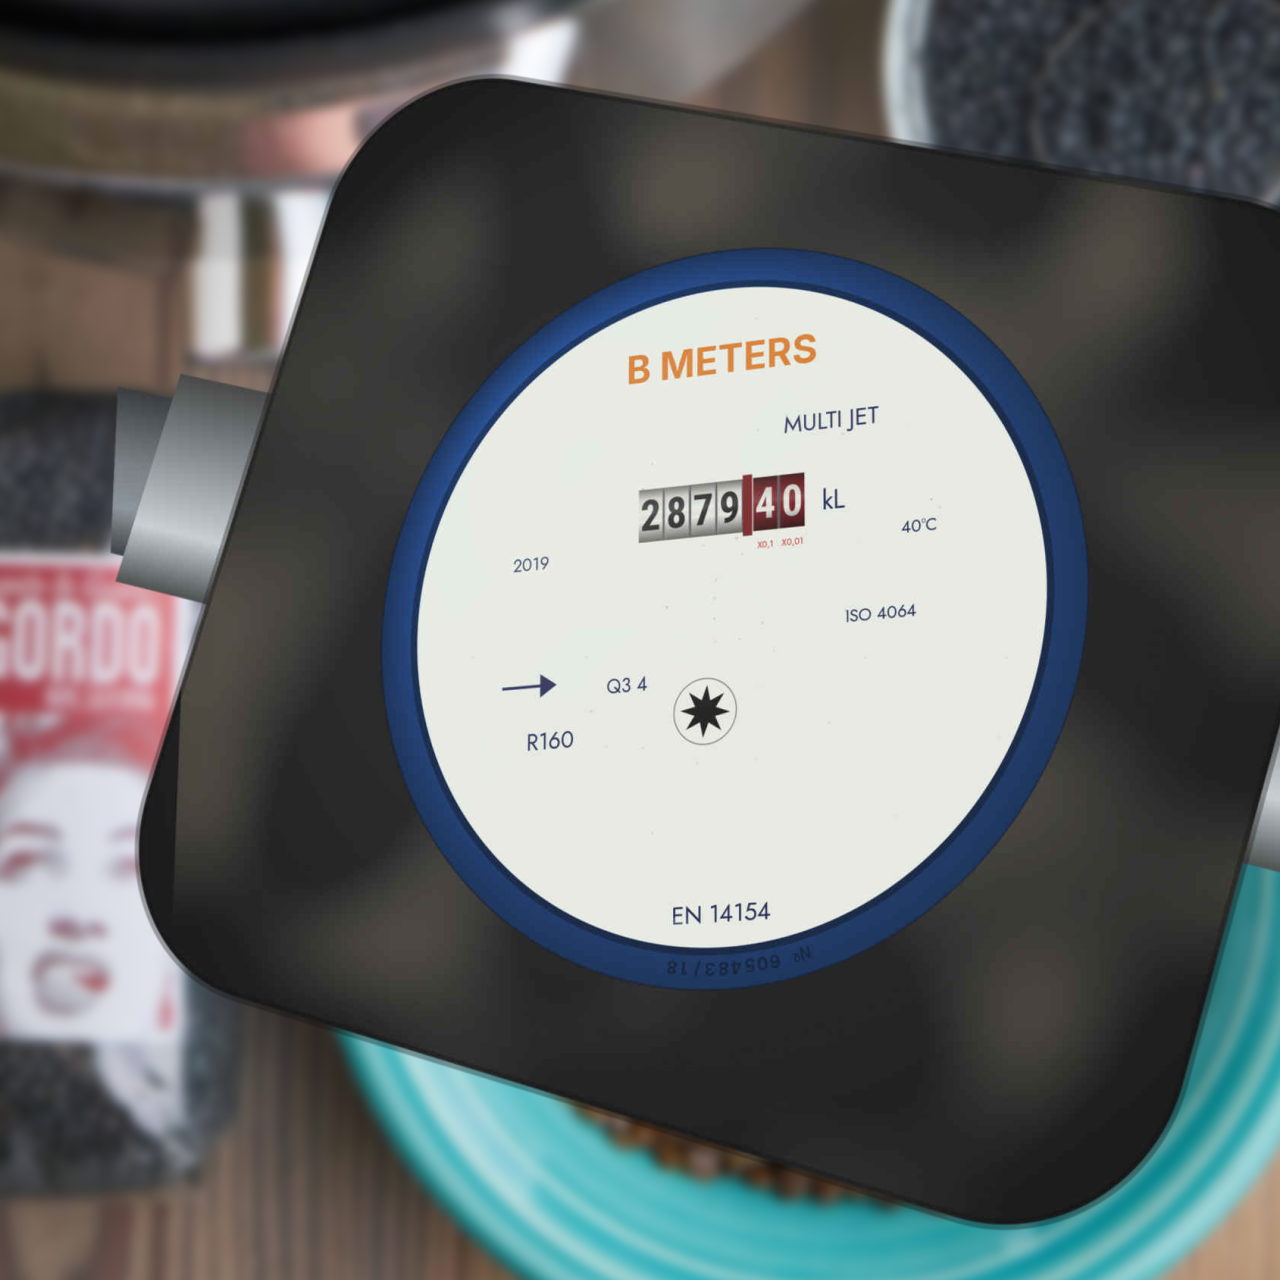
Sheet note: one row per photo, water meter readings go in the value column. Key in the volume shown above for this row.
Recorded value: 2879.40 kL
